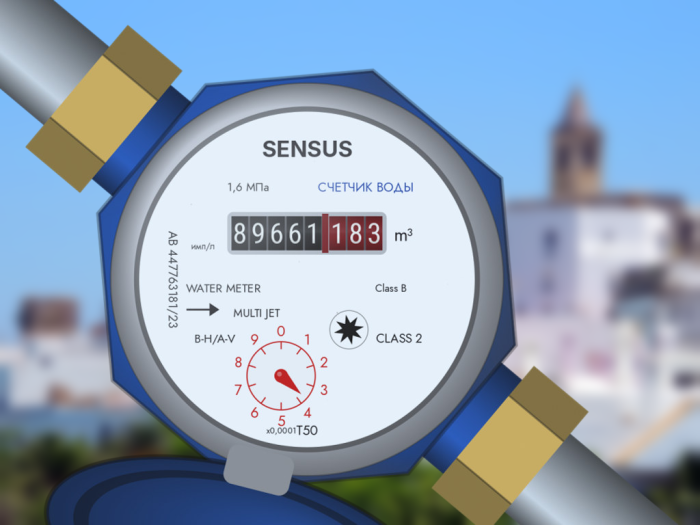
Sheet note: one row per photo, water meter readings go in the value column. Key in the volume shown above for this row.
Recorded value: 89661.1833 m³
